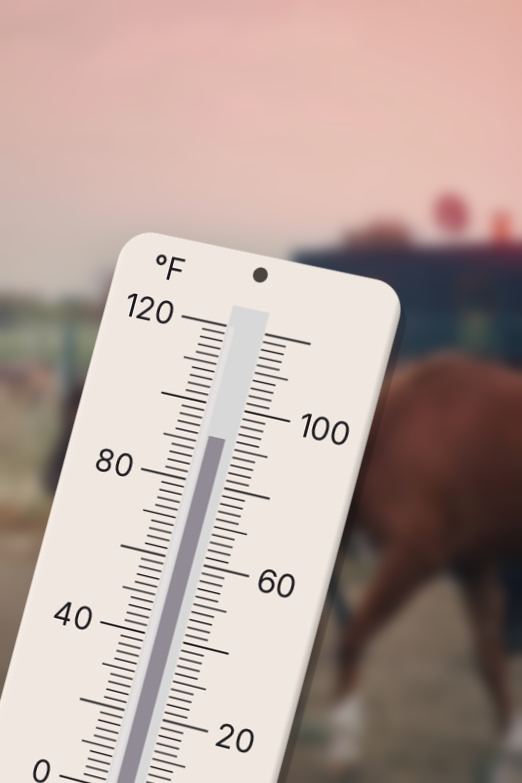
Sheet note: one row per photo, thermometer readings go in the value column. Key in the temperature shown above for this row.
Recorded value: 92 °F
